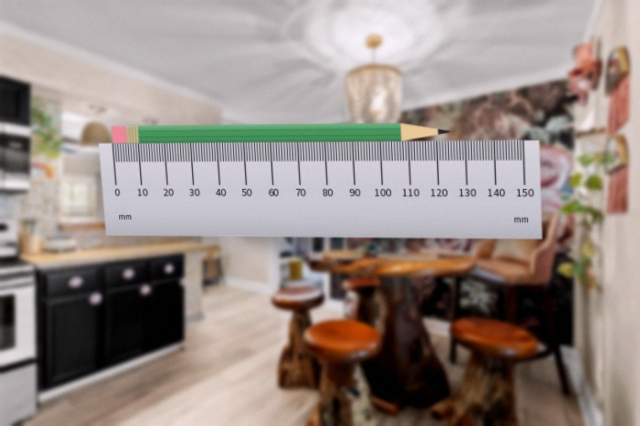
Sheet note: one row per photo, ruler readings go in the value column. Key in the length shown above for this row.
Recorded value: 125 mm
